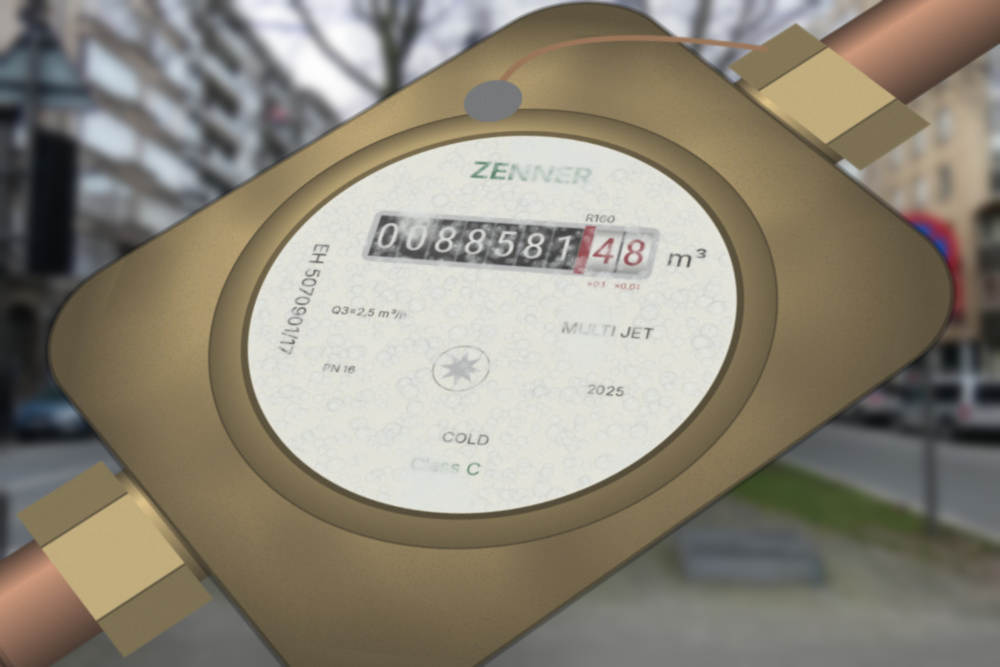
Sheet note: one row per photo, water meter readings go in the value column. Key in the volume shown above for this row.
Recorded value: 88581.48 m³
